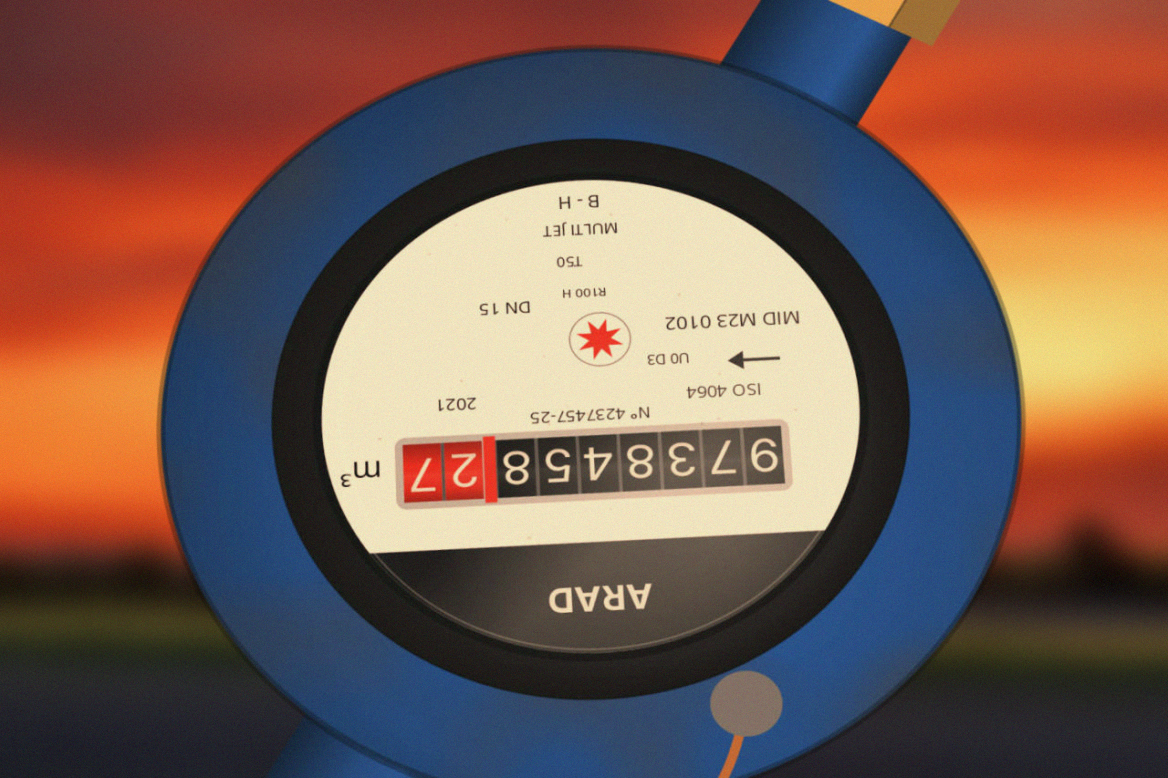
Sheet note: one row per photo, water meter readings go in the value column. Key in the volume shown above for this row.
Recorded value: 9738458.27 m³
